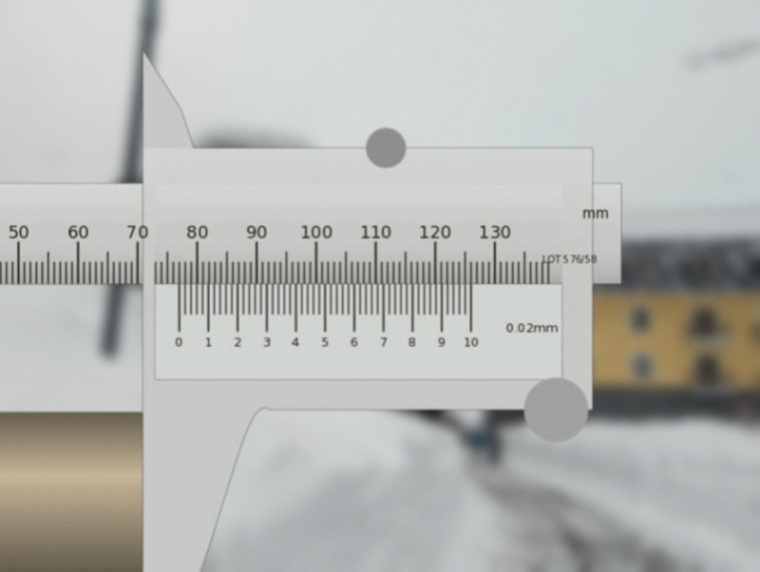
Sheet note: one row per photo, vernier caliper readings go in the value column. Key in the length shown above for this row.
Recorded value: 77.0 mm
